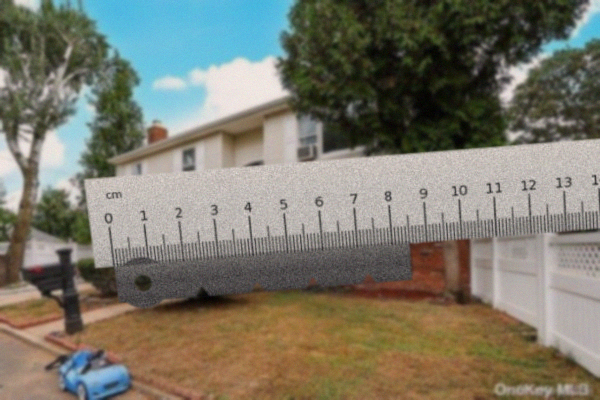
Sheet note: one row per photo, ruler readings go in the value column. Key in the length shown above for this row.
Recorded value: 8.5 cm
